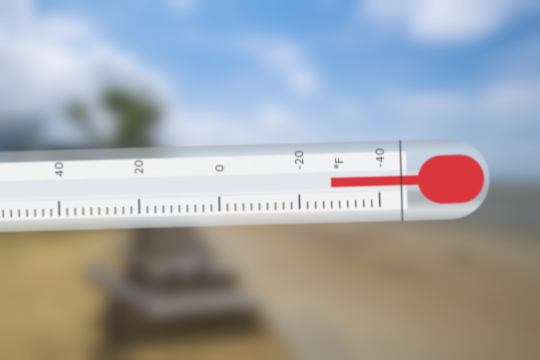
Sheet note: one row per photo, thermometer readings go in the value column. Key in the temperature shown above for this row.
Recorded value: -28 °F
